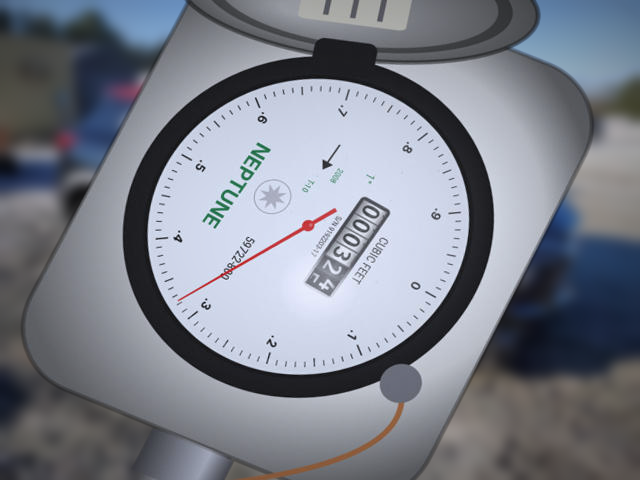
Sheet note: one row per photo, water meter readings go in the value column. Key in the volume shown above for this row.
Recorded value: 324.32 ft³
